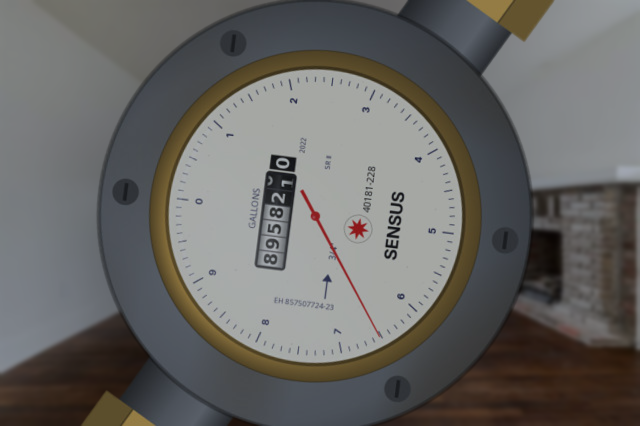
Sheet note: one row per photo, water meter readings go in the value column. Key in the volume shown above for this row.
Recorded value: 8958206.5 gal
